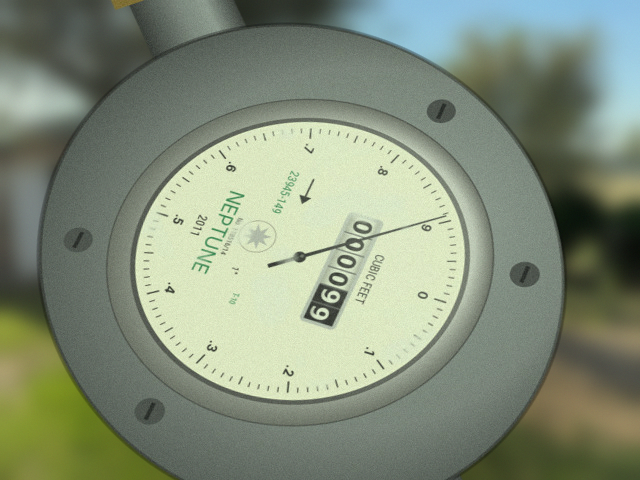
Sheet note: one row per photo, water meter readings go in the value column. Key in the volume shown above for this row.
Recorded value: 98.89 ft³
